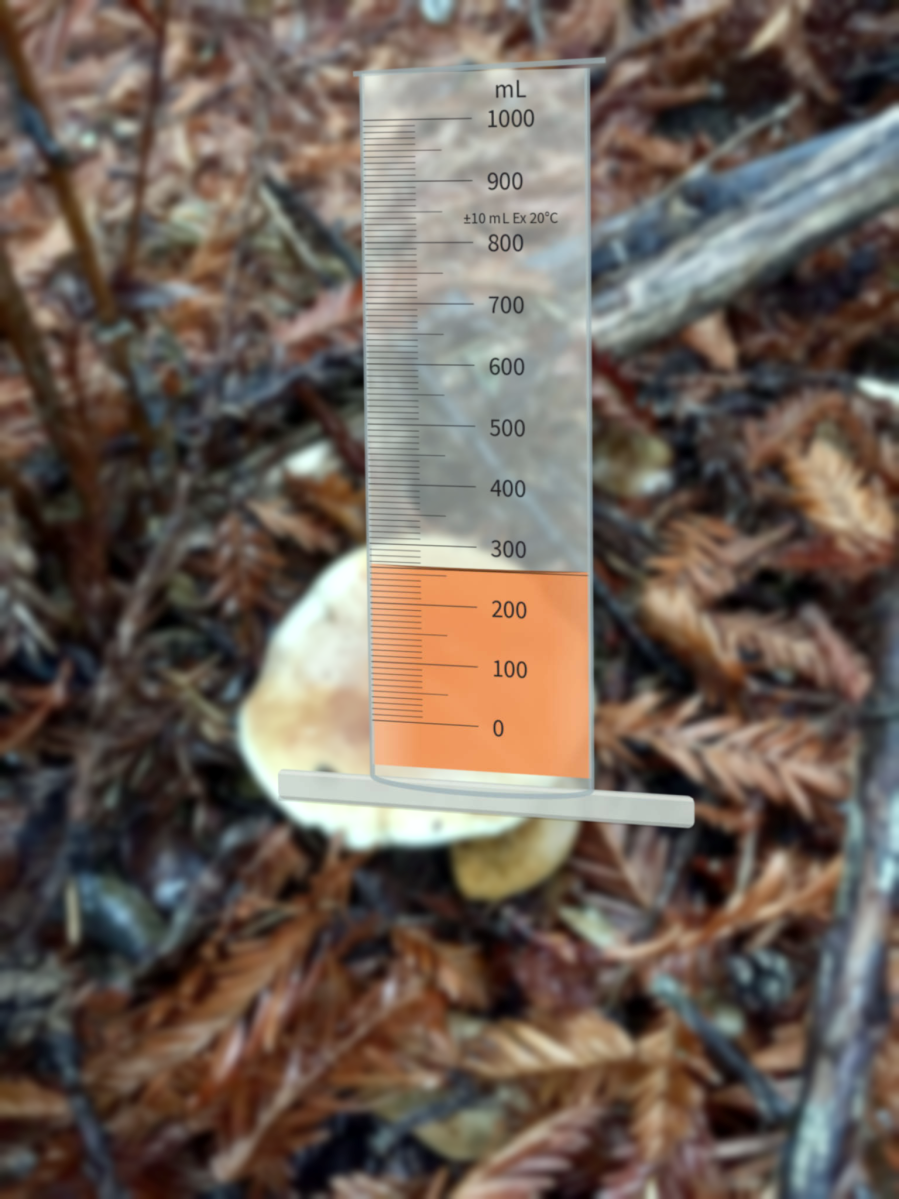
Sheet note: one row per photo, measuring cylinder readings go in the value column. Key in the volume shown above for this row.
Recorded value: 260 mL
